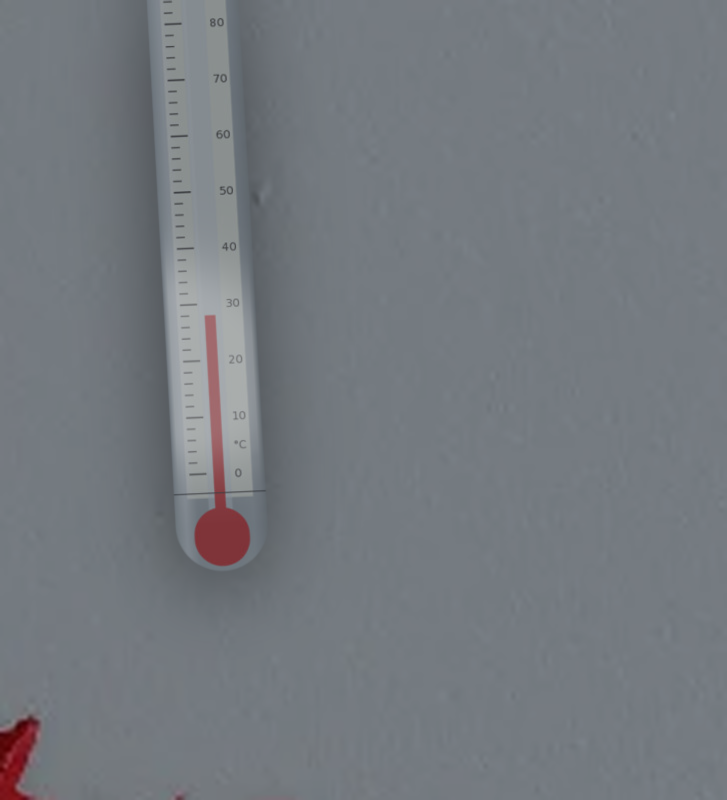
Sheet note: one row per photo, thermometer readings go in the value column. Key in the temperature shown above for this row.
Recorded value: 28 °C
